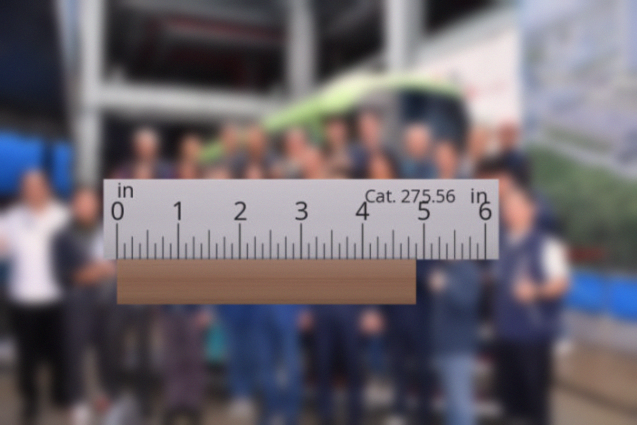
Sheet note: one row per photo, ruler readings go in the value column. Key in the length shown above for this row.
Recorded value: 4.875 in
